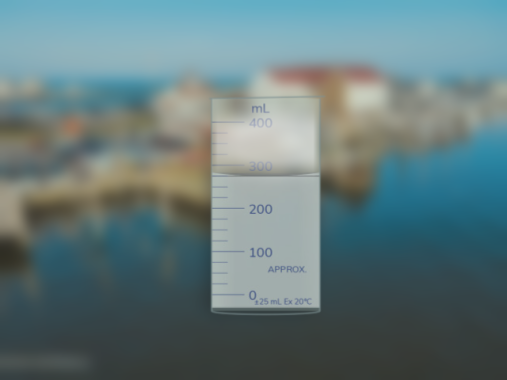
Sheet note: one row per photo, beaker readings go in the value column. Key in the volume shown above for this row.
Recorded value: 275 mL
